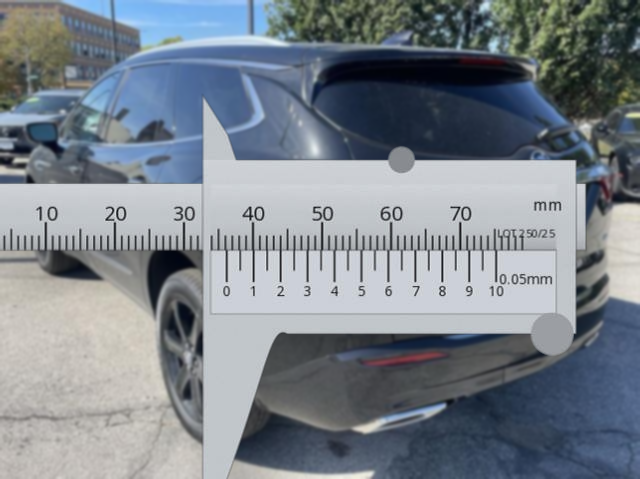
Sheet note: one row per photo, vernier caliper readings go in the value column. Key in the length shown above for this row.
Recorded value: 36.2 mm
